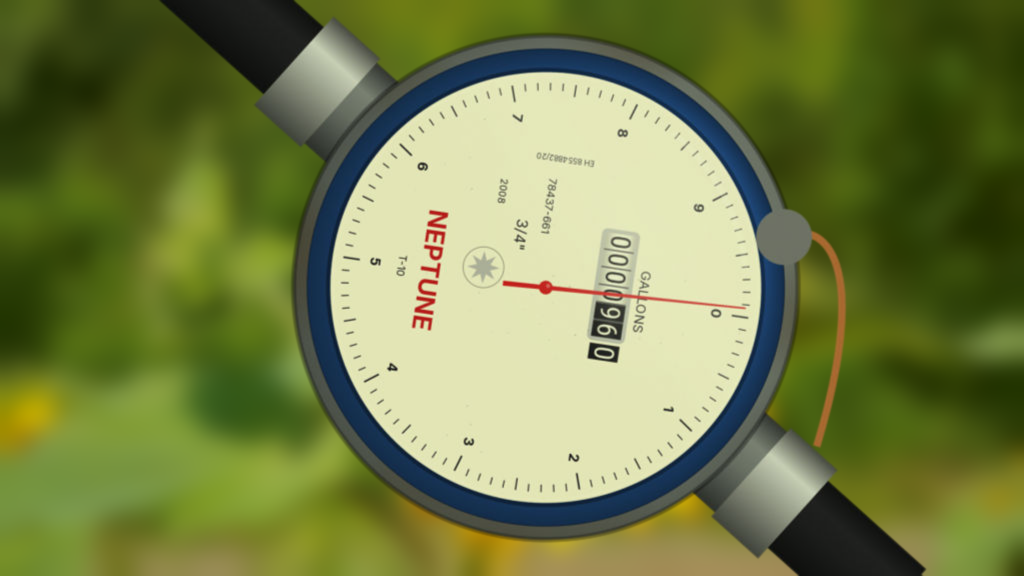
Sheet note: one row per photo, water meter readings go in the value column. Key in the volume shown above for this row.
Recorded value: 959.9 gal
